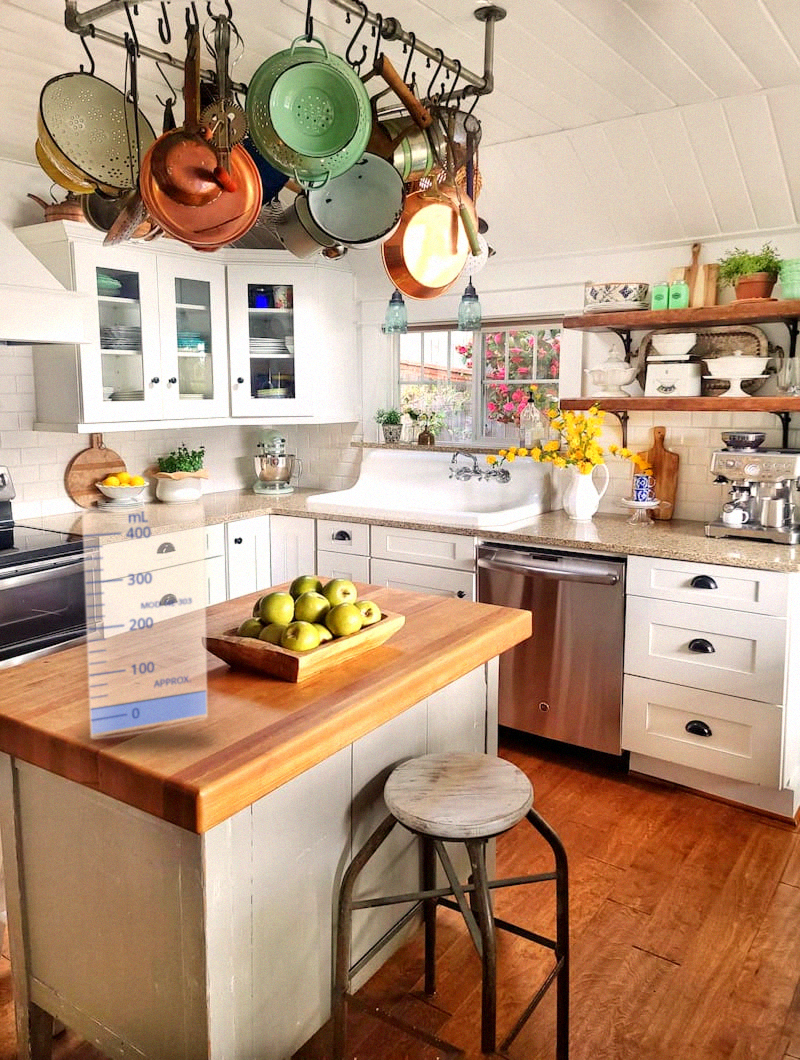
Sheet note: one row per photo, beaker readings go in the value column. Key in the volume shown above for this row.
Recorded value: 25 mL
